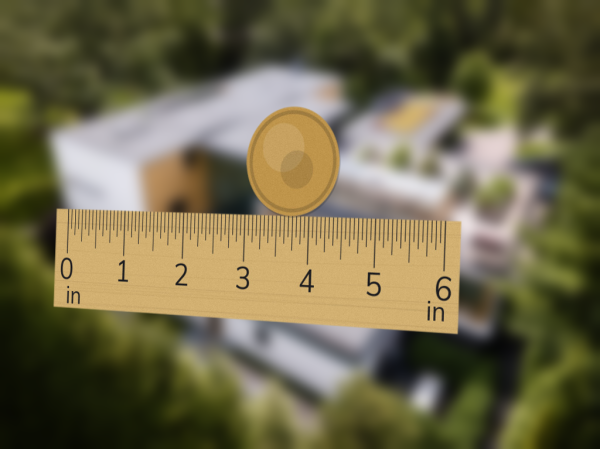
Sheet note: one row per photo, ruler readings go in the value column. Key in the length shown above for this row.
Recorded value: 1.4375 in
